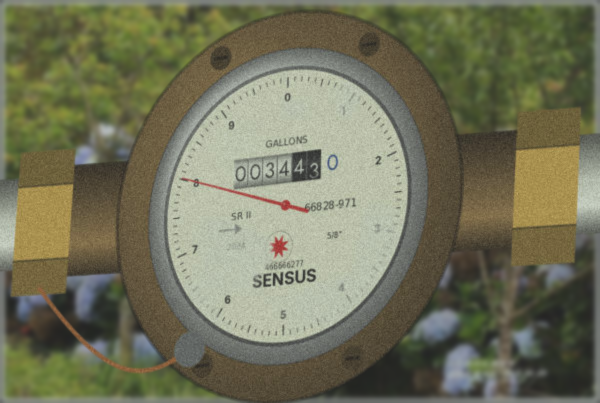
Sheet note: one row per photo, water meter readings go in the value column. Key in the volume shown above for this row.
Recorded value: 34428.0 gal
